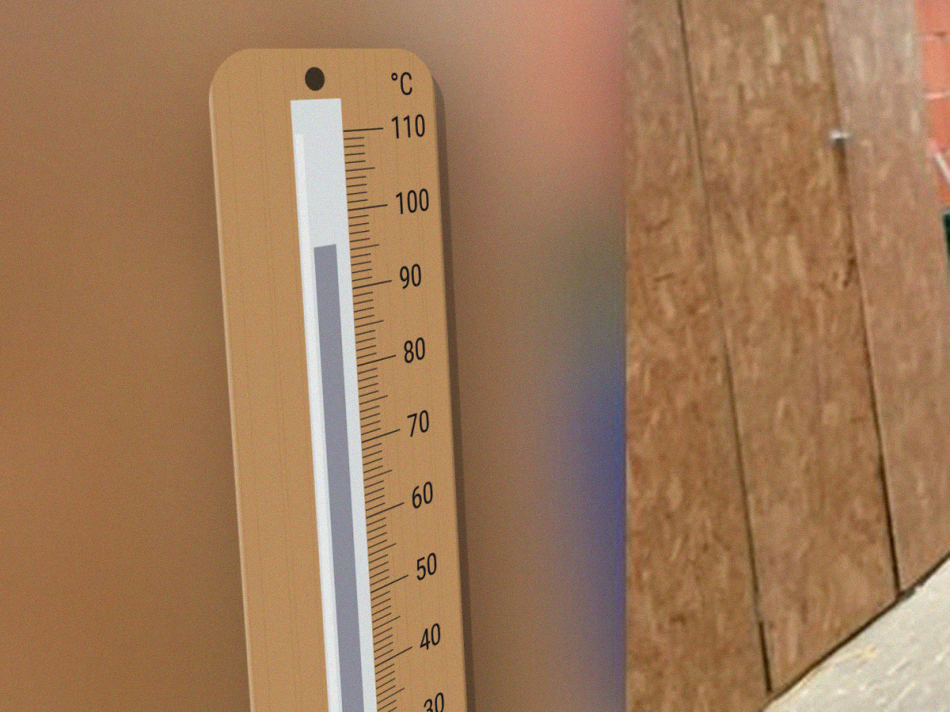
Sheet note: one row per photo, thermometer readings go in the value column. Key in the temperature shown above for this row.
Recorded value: 96 °C
